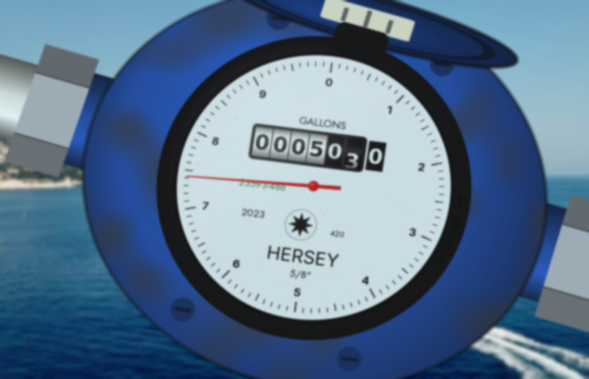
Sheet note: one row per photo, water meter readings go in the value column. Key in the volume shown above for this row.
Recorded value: 5027.4 gal
